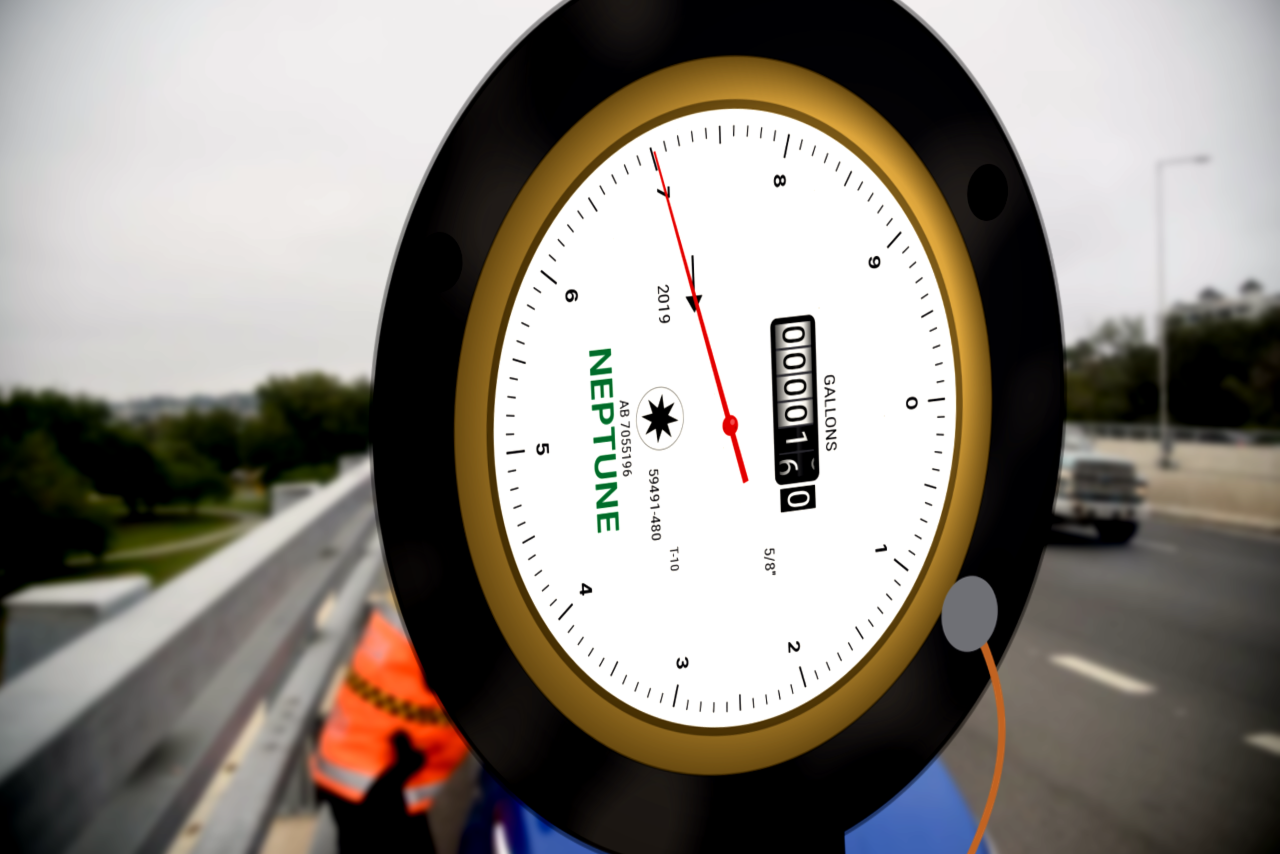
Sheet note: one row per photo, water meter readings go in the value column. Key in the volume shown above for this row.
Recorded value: 157.0 gal
